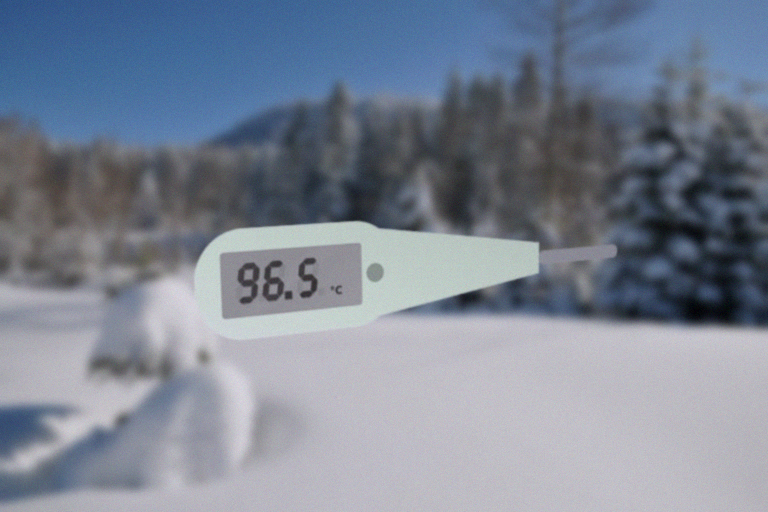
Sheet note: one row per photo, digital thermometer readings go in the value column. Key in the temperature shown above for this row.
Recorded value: 96.5 °C
